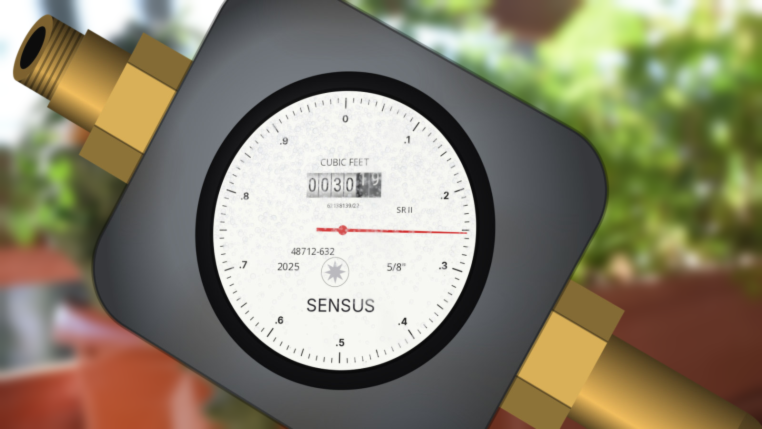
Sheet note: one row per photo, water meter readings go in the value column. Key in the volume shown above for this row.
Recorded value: 3019.25 ft³
